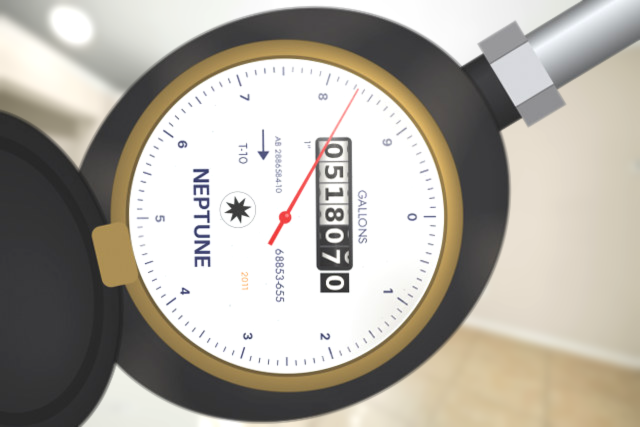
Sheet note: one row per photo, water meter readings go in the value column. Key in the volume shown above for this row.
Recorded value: 518068.3 gal
